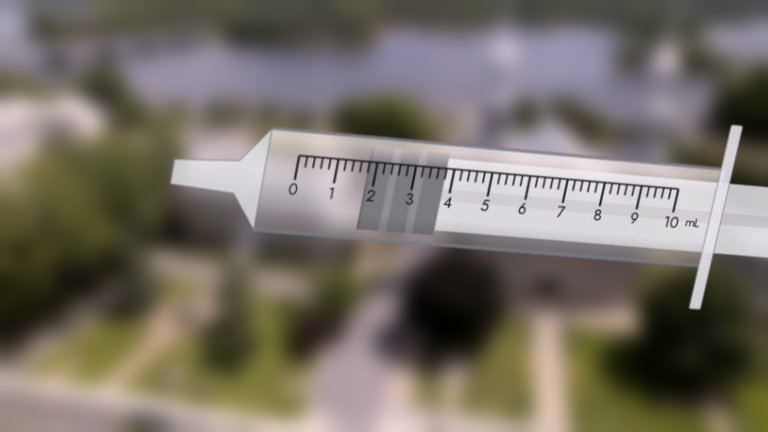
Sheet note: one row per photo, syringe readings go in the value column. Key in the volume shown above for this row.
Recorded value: 1.8 mL
